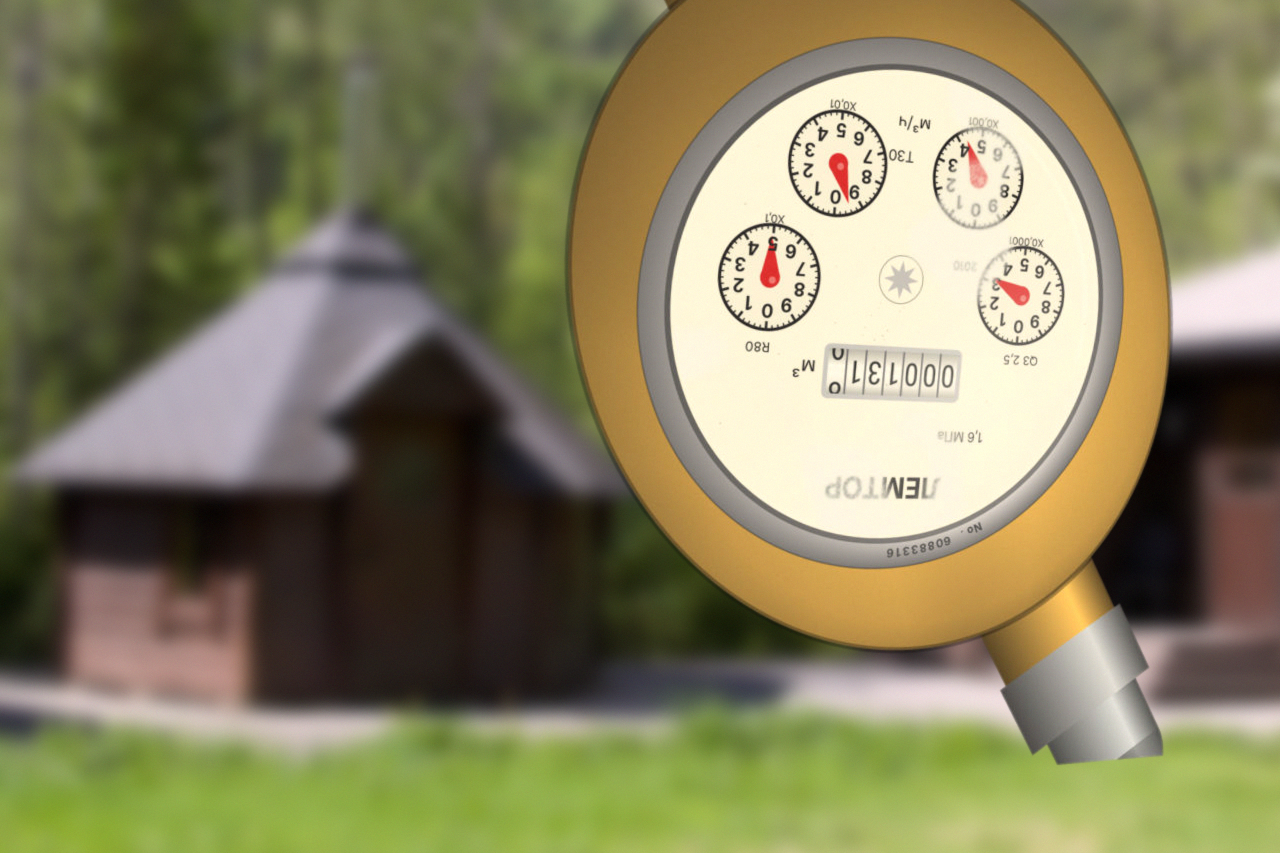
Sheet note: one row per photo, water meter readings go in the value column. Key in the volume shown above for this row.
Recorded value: 1318.4943 m³
